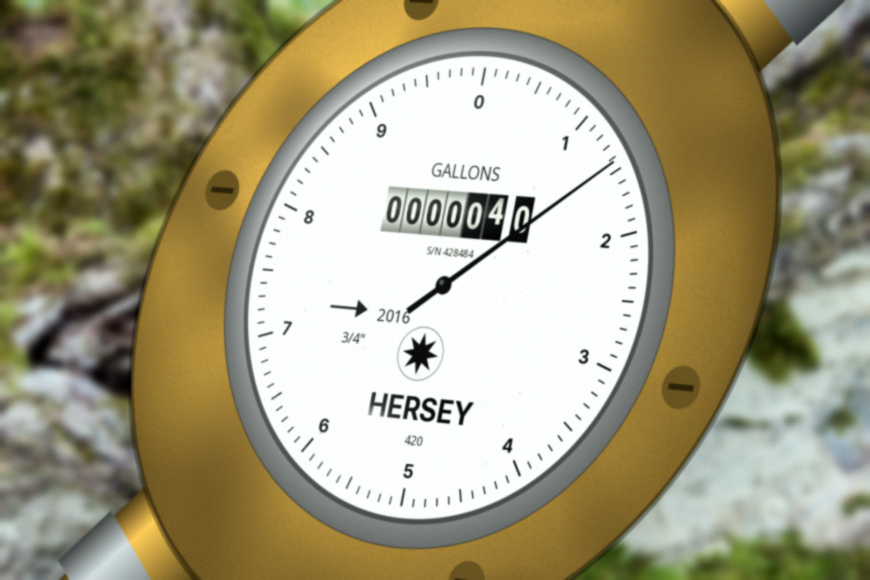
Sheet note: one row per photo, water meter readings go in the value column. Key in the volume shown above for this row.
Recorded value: 41.4 gal
